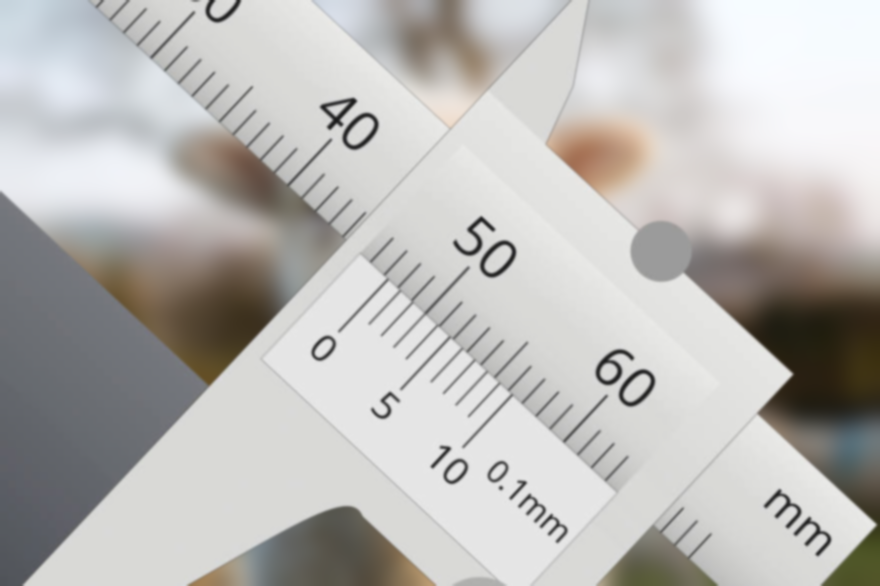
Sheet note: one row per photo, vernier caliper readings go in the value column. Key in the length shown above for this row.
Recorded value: 47.3 mm
